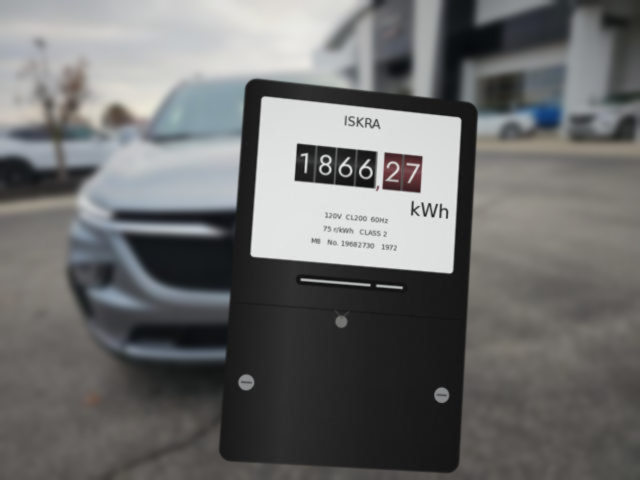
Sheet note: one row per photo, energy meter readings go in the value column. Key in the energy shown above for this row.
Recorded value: 1866.27 kWh
